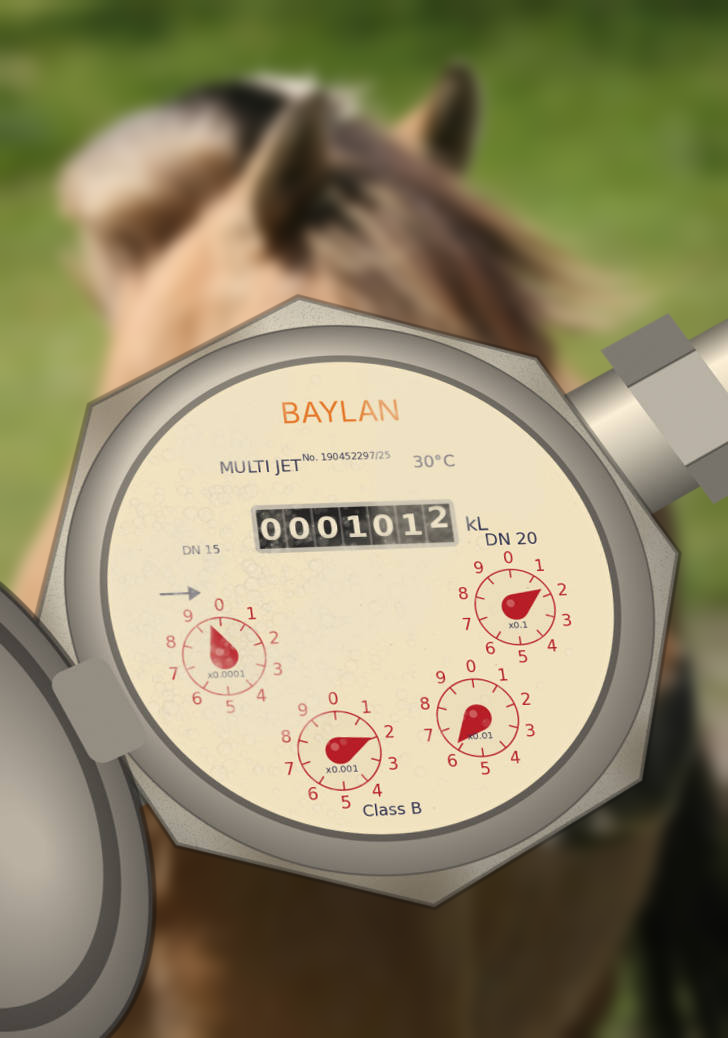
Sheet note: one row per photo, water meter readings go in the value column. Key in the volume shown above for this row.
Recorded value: 1012.1619 kL
